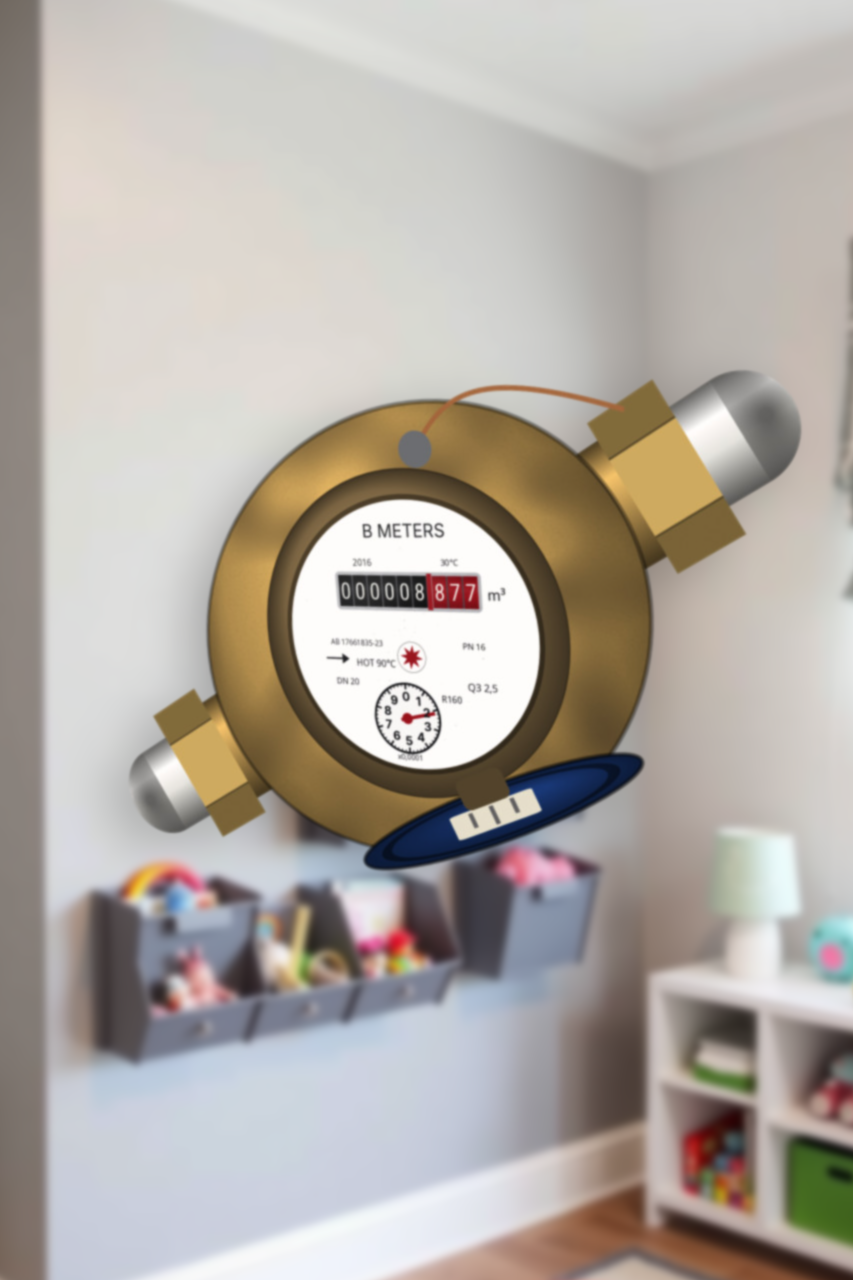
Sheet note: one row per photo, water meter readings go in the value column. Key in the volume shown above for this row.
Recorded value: 8.8772 m³
